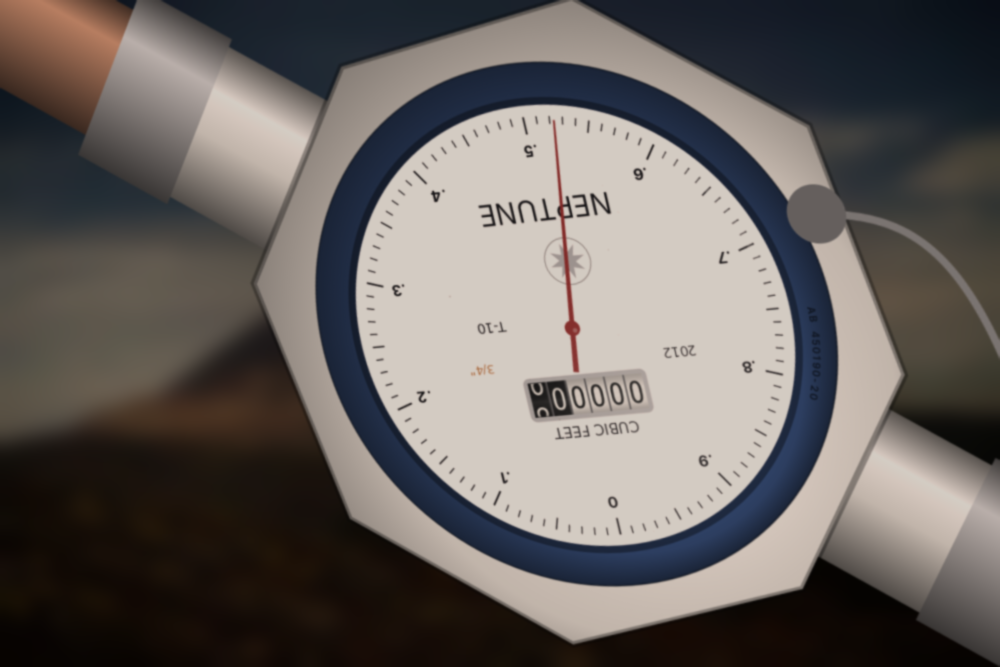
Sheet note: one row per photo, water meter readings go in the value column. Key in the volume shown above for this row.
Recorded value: 8.52 ft³
